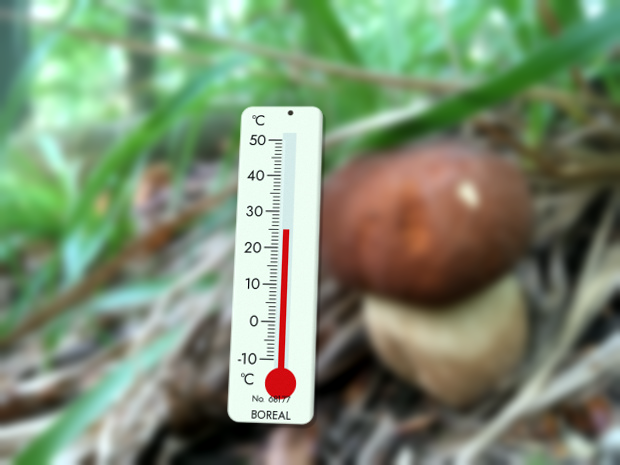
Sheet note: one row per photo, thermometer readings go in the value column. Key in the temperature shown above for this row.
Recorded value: 25 °C
